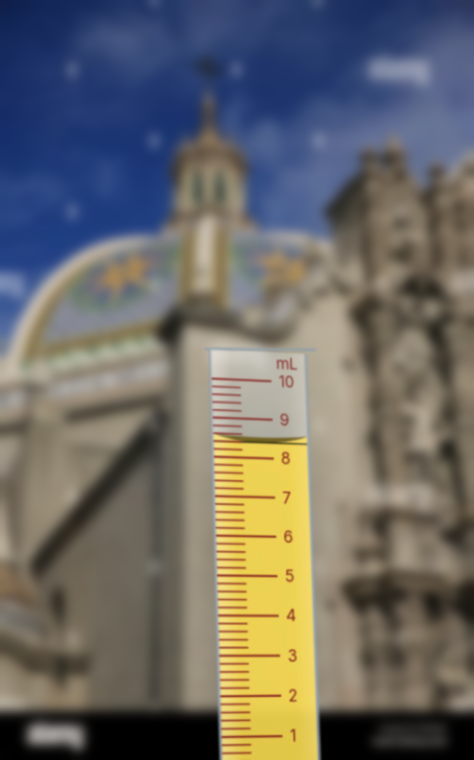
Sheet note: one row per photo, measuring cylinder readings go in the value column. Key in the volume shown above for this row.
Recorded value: 8.4 mL
